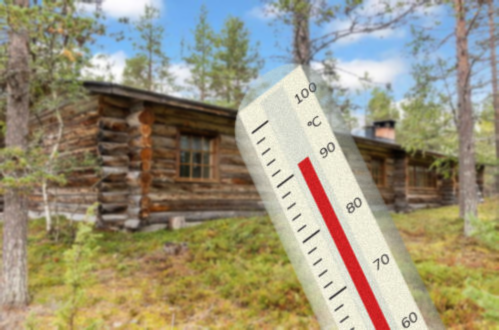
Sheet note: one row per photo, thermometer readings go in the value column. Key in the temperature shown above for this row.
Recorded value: 91 °C
